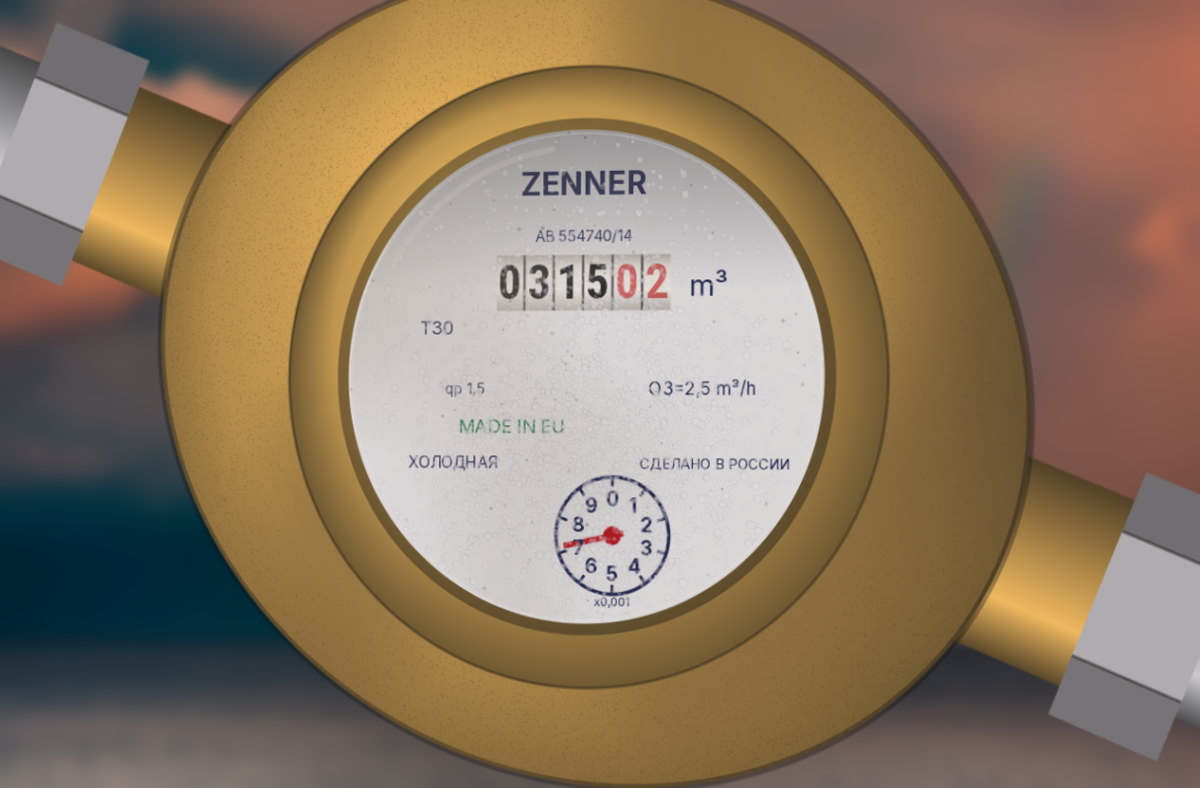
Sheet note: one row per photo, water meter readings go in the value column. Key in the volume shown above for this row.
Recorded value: 315.027 m³
